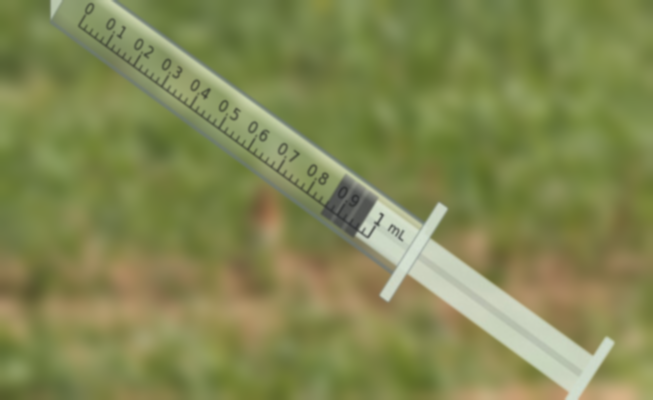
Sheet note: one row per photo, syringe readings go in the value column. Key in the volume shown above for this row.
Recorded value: 0.86 mL
